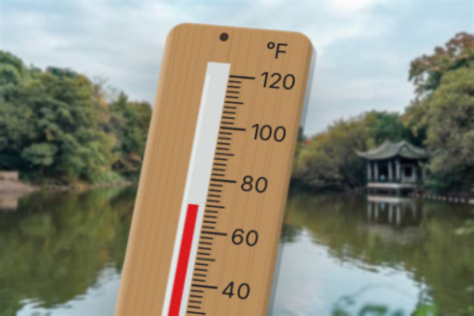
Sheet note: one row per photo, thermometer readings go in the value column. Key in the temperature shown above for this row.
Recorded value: 70 °F
